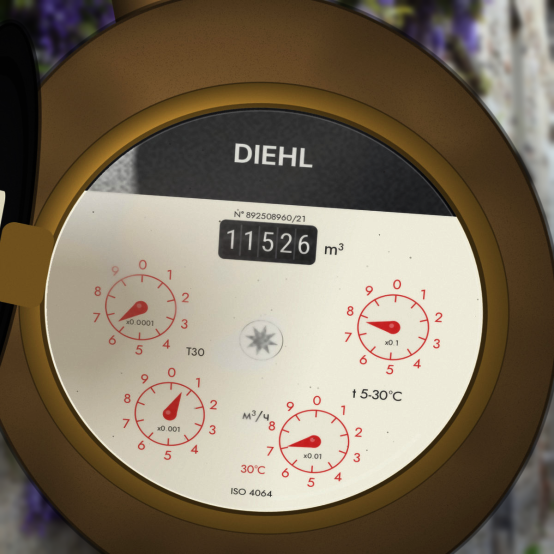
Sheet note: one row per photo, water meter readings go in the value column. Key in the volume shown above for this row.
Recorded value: 11526.7706 m³
